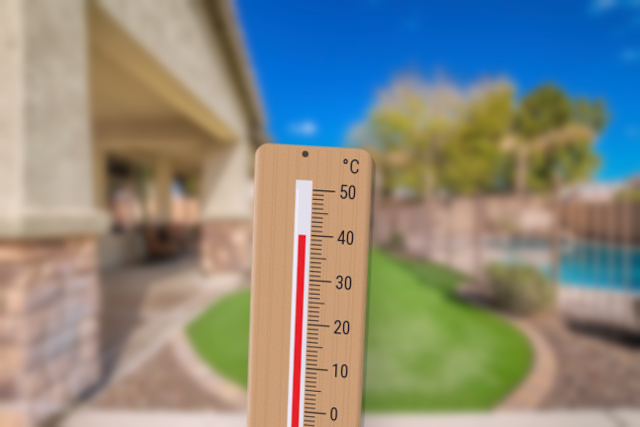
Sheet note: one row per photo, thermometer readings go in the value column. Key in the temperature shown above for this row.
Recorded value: 40 °C
